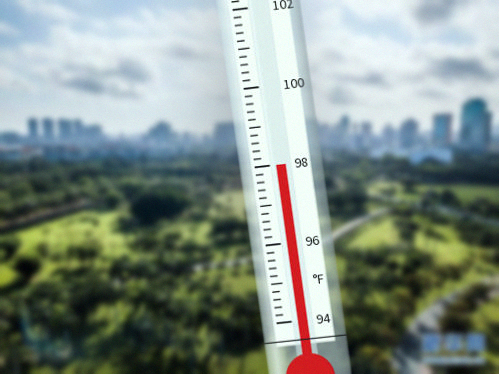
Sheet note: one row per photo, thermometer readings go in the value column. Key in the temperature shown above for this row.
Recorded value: 98 °F
